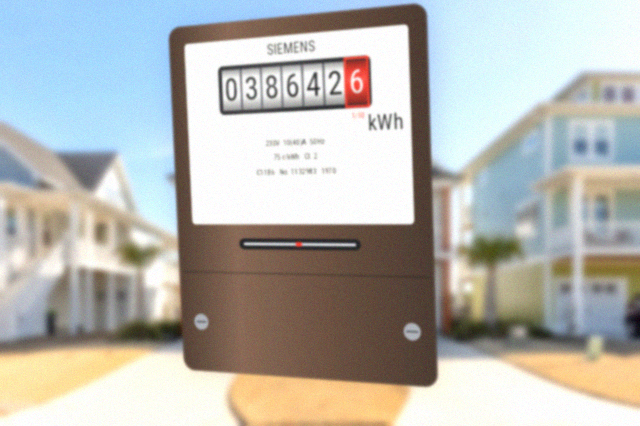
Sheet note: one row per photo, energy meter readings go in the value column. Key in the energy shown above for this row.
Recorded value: 38642.6 kWh
